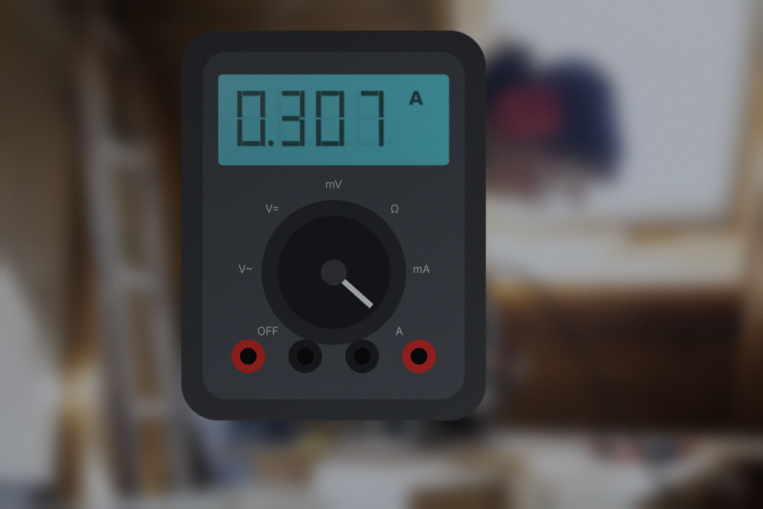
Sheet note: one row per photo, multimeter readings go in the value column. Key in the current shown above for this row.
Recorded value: 0.307 A
